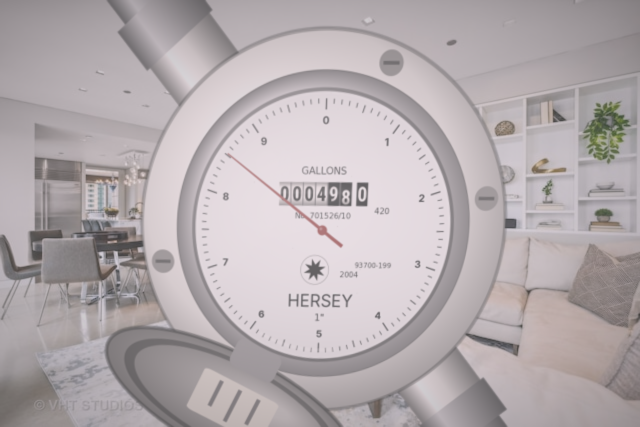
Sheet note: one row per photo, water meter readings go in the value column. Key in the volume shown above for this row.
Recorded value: 4978.5 gal
